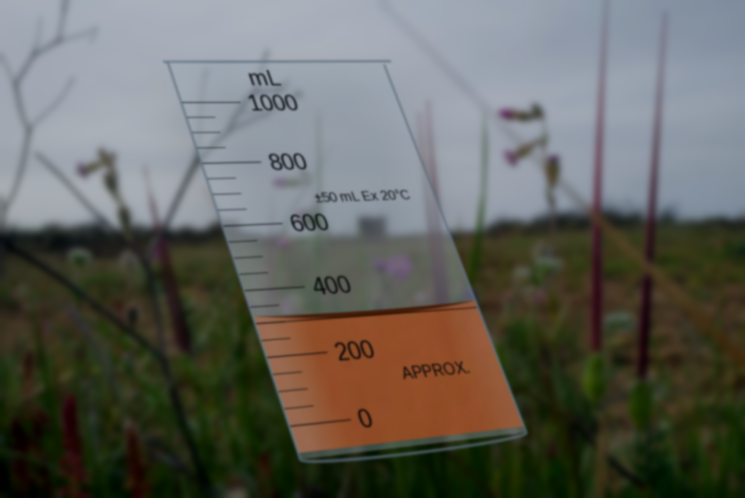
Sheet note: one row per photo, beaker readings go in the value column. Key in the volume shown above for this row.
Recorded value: 300 mL
